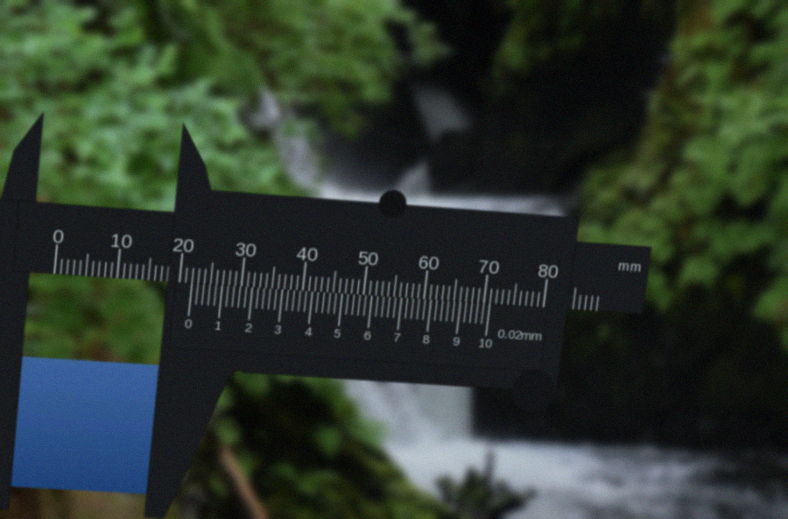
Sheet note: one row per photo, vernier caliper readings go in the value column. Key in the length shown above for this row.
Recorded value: 22.0 mm
